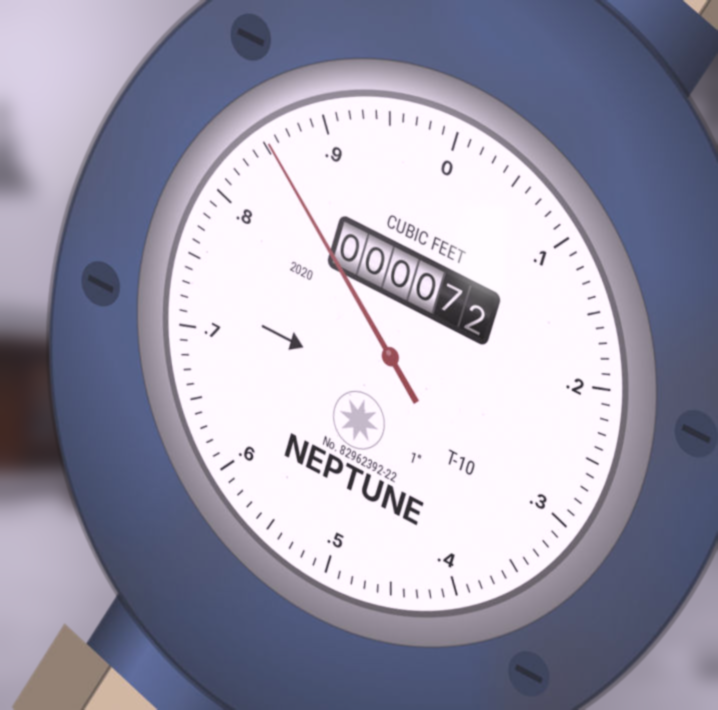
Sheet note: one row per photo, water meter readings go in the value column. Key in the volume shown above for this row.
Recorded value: 71.85 ft³
